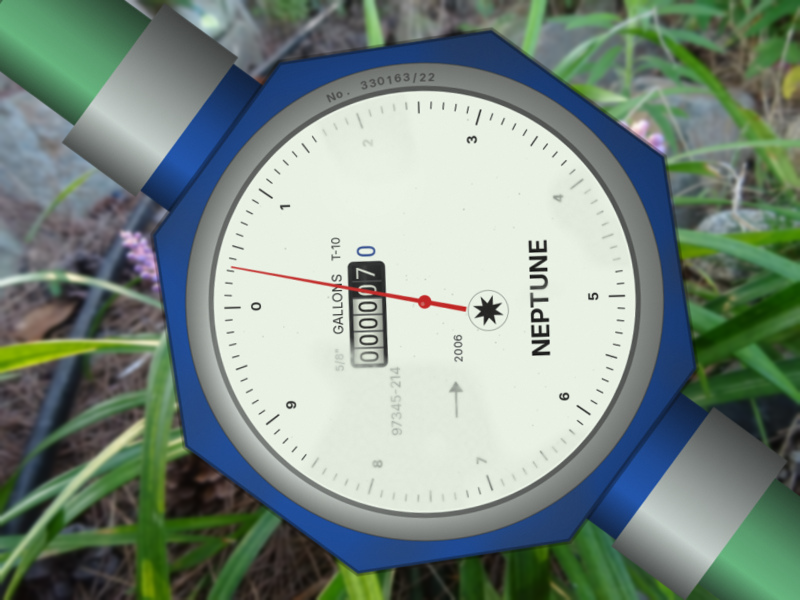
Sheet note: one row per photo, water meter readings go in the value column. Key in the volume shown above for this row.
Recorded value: 70.3 gal
